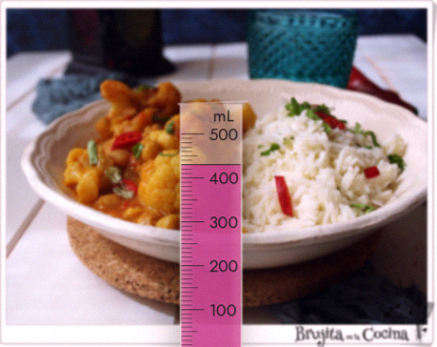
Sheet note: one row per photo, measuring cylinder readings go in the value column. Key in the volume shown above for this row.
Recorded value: 430 mL
